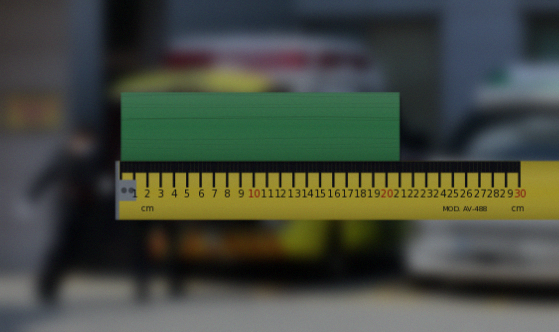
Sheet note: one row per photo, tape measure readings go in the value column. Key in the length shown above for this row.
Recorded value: 21 cm
